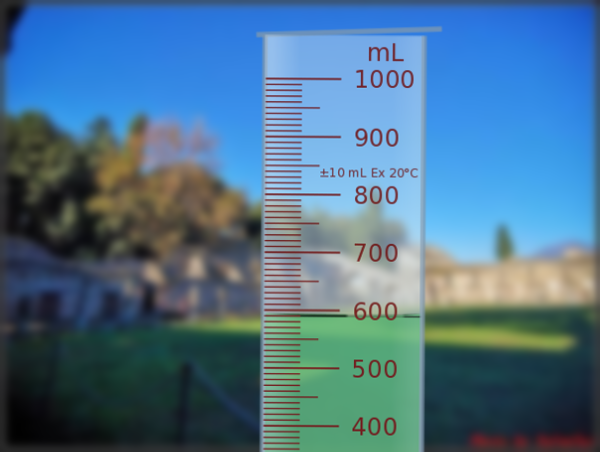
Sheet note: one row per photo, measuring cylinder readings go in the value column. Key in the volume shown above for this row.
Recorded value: 590 mL
